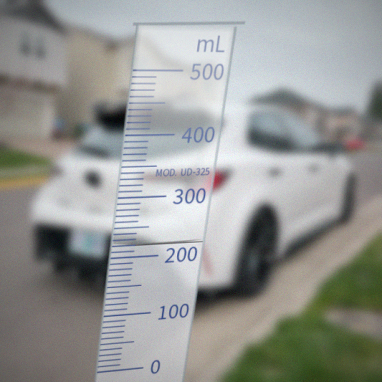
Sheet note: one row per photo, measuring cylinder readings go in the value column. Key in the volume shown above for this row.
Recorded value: 220 mL
